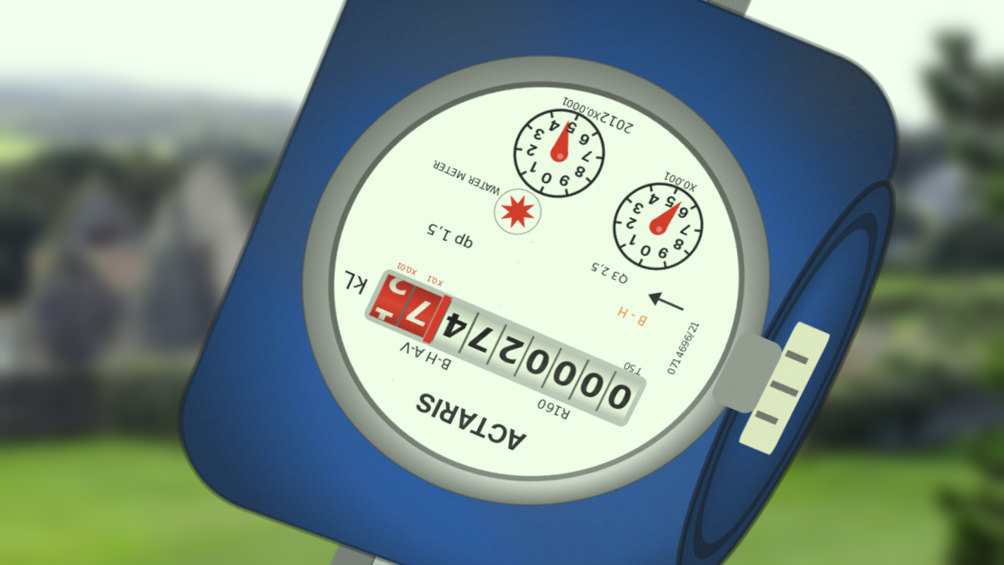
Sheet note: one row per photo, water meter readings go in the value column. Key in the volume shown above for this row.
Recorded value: 274.7154 kL
